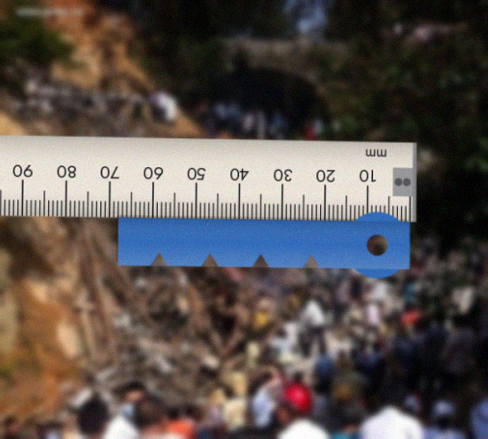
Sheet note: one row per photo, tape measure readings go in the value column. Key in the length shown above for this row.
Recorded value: 68 mm
